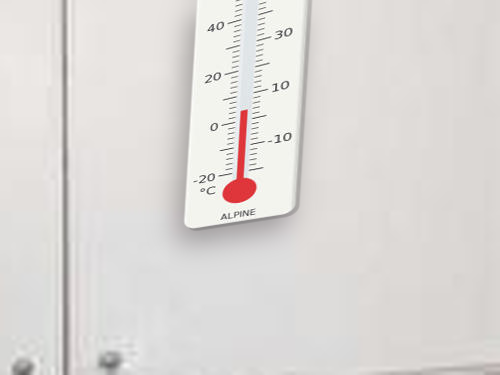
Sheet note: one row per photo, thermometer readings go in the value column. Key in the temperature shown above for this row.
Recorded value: 4 °C
